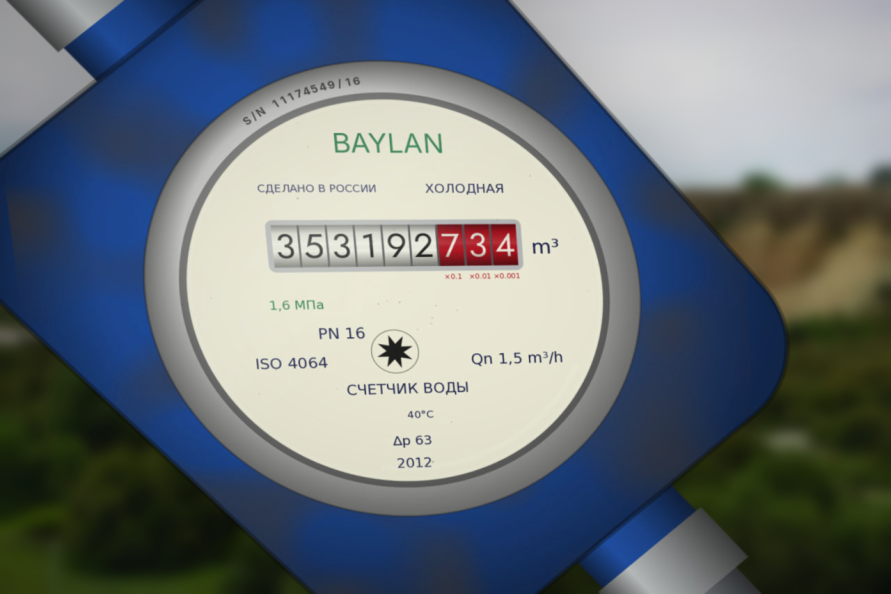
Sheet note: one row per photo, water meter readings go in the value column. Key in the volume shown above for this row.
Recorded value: 353192.734 m³
